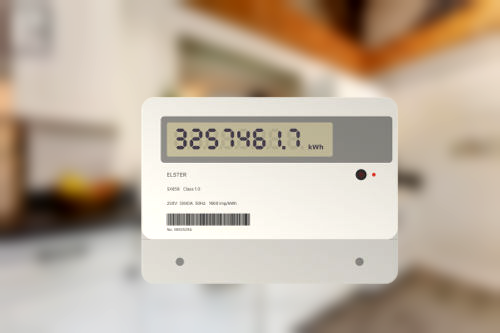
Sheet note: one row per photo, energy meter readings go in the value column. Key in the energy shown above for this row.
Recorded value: 3257461.7 kWh
